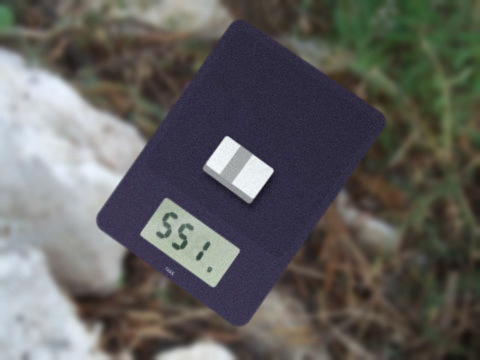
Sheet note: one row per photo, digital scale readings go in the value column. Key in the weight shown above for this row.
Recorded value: 551 g
